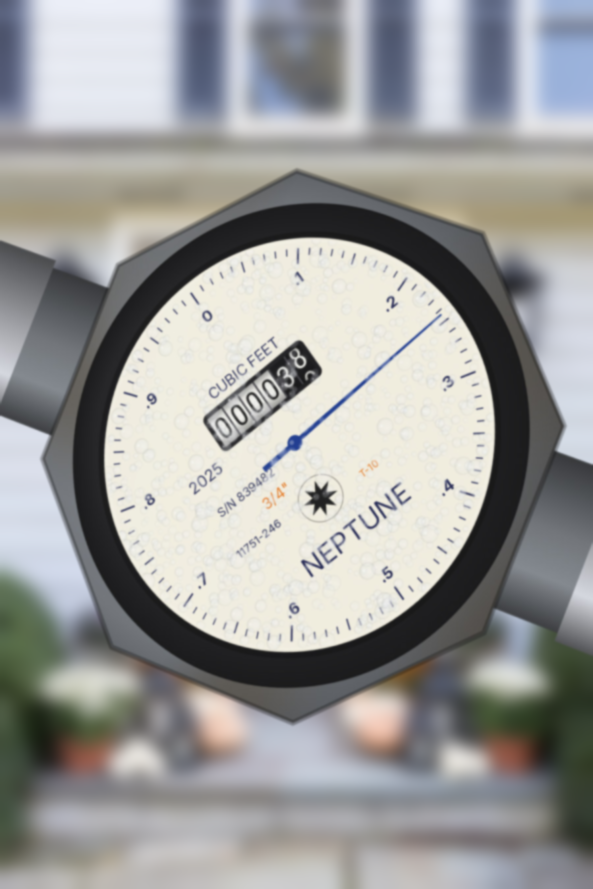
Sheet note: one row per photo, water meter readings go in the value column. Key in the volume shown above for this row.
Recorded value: 38.24 ft³
